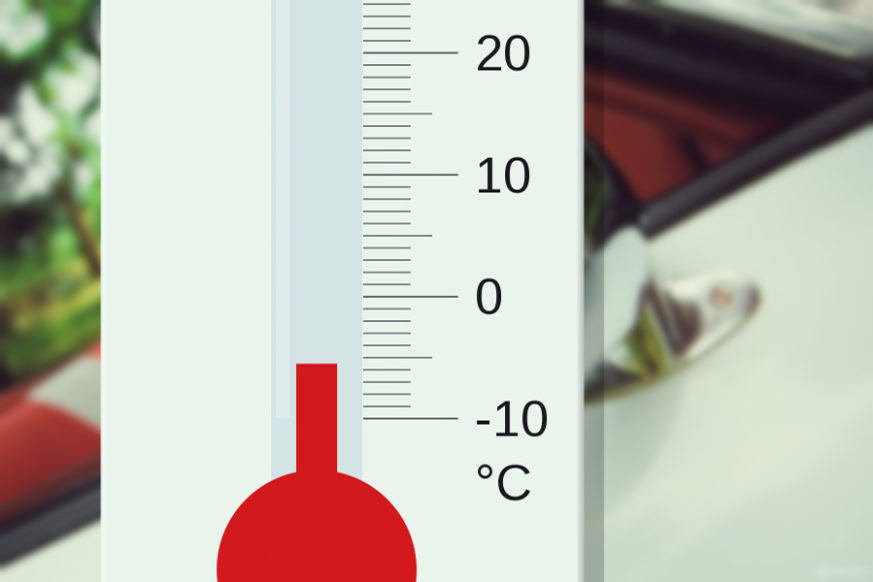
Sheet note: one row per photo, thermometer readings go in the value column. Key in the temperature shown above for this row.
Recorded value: -5.5 °C
